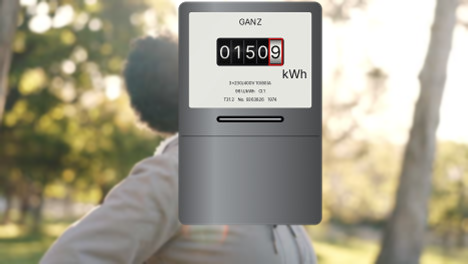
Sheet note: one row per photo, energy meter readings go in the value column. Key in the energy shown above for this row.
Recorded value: 150.9 kWh
